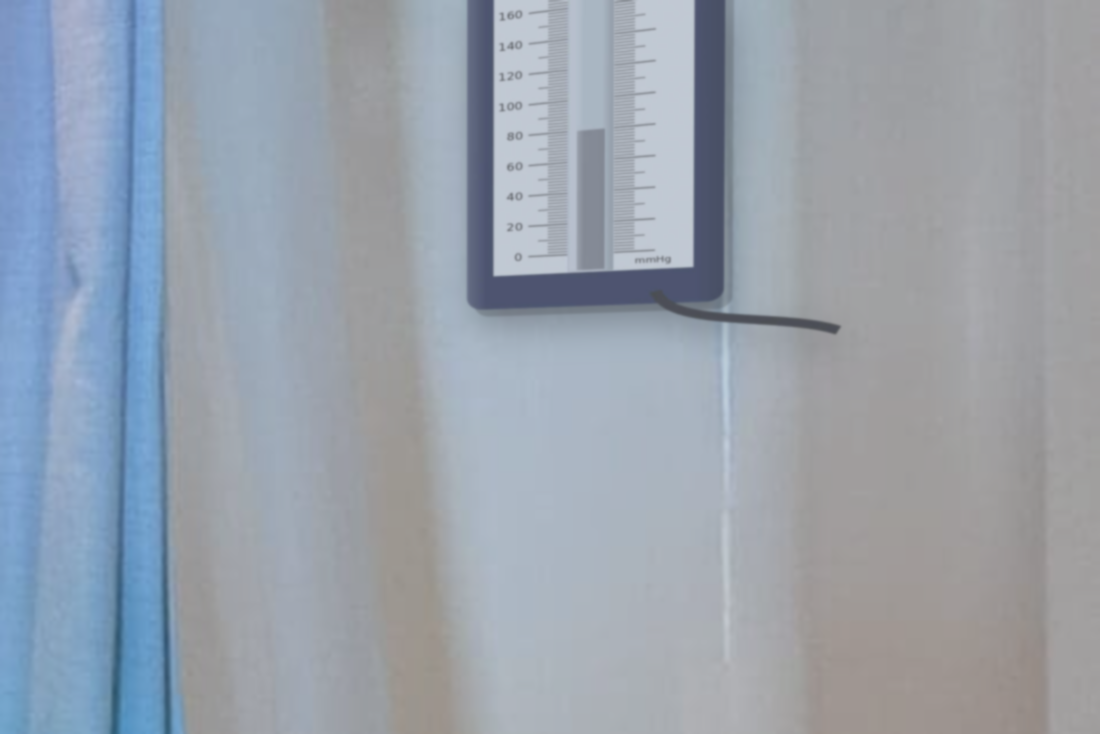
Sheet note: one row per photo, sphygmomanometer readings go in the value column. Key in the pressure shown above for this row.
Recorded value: 80 mmHg
